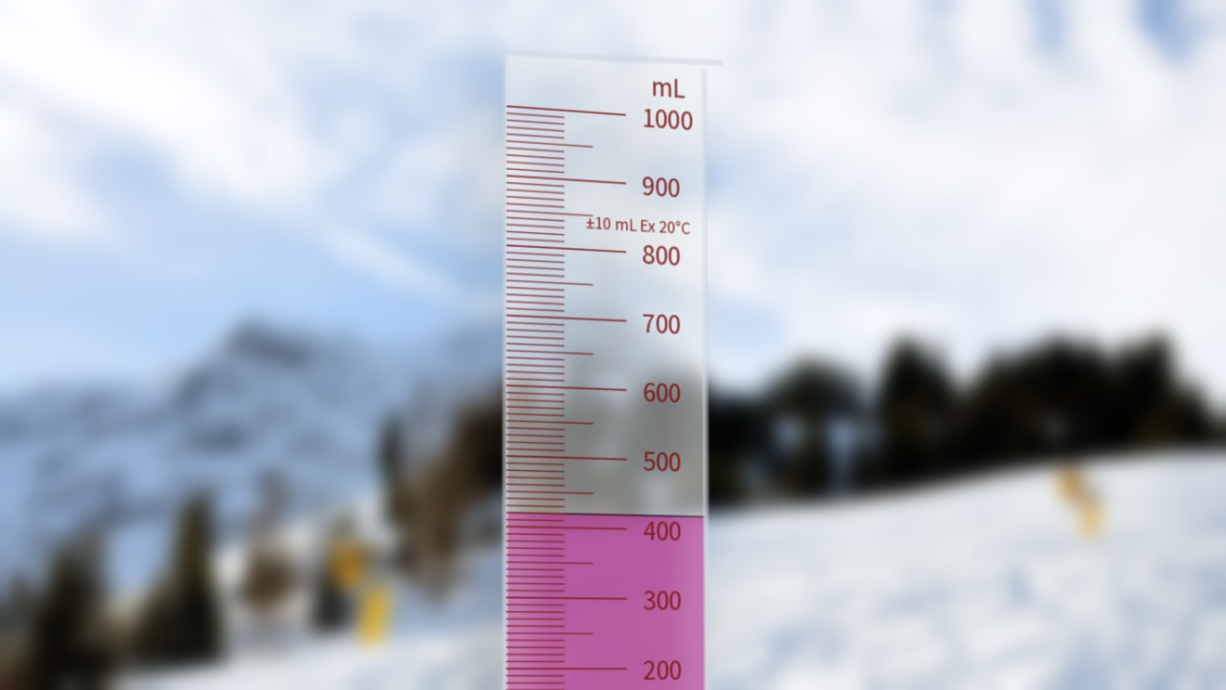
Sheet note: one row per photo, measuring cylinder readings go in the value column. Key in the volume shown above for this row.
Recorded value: 420 mL
